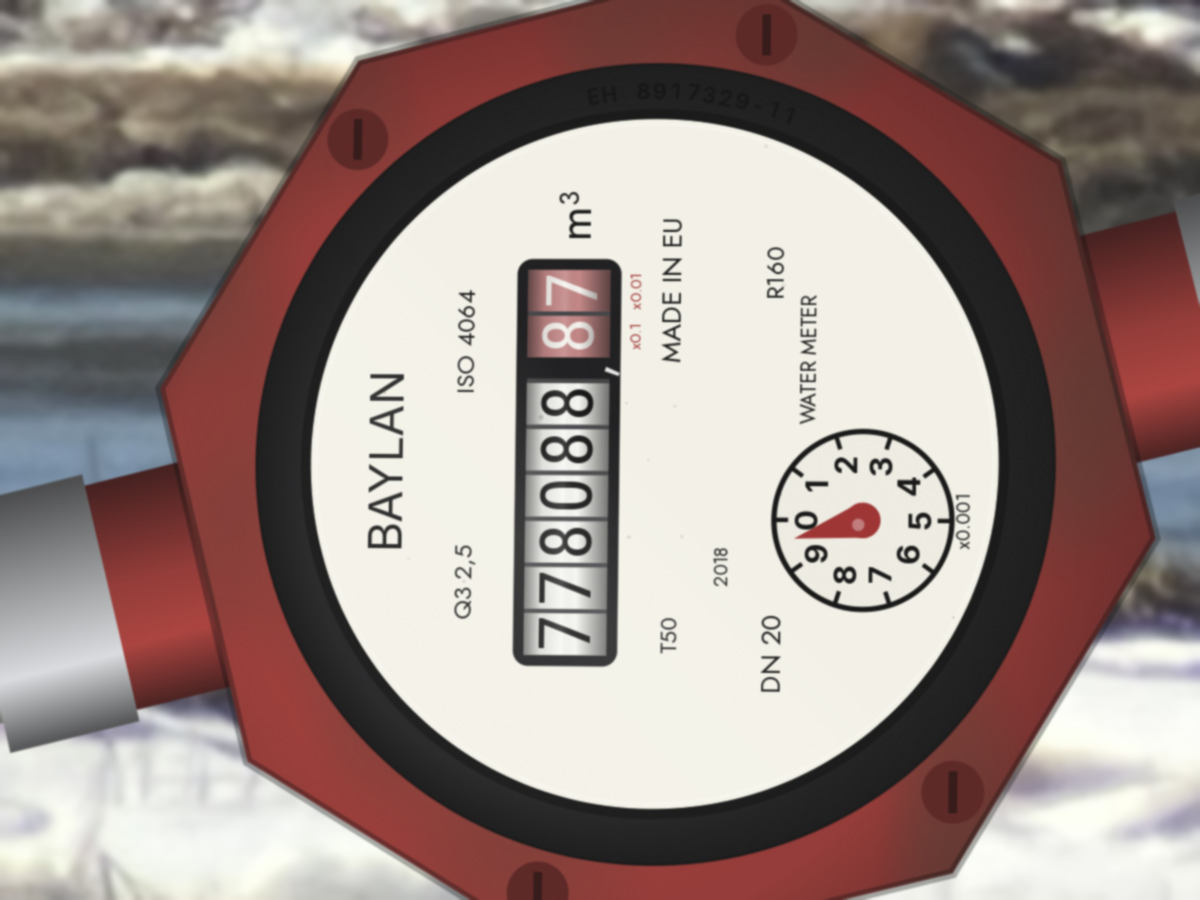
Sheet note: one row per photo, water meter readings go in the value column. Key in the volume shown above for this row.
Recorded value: 778088.869 m³
